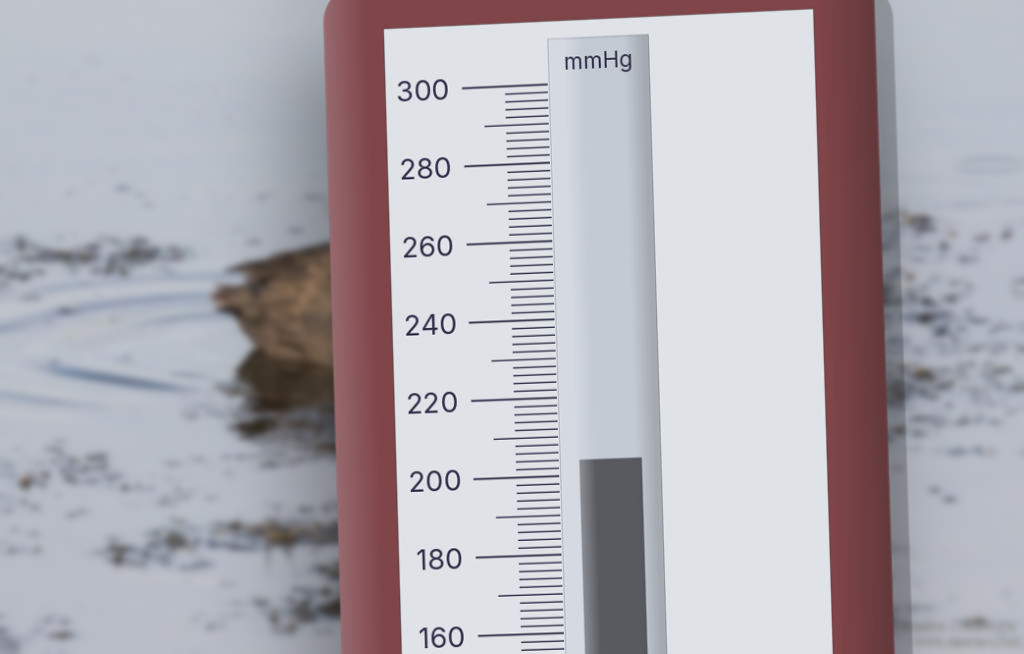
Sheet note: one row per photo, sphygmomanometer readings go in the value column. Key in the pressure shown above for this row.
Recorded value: 204 mmHg
